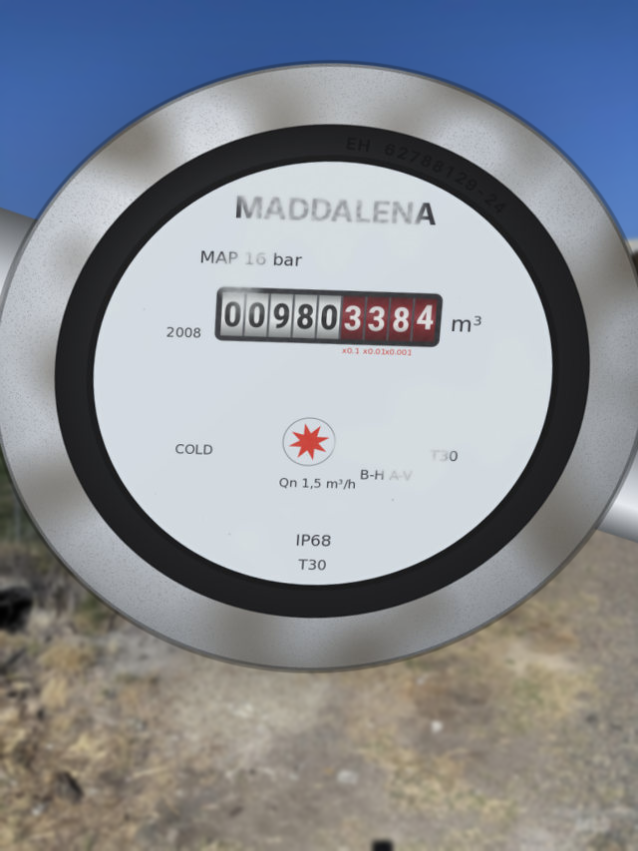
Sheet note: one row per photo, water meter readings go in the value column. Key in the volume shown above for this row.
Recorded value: 980.3384 m³
